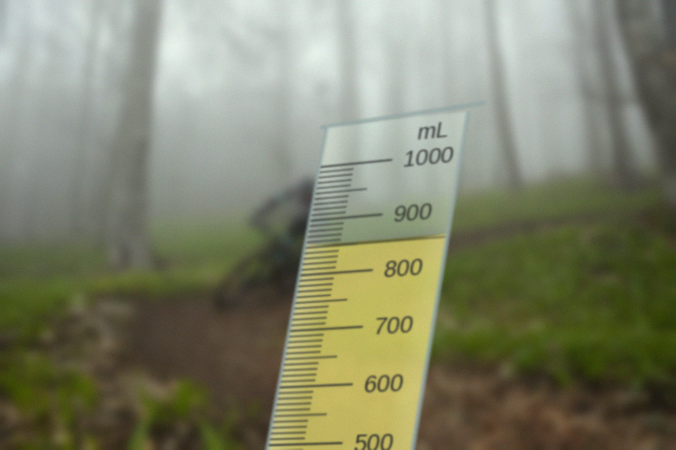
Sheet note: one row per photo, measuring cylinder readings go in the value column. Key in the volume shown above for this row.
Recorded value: 850 mL
